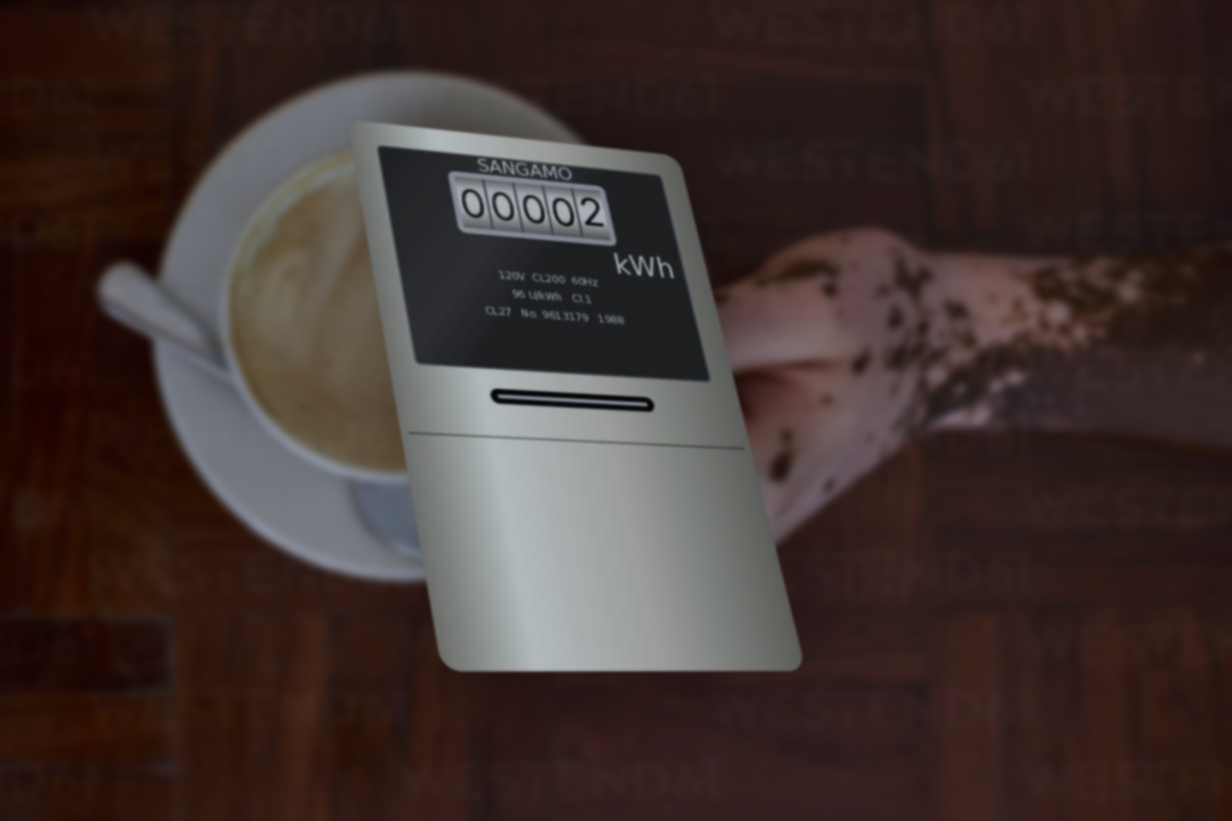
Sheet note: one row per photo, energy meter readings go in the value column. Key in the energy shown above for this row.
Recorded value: 2 kWh
